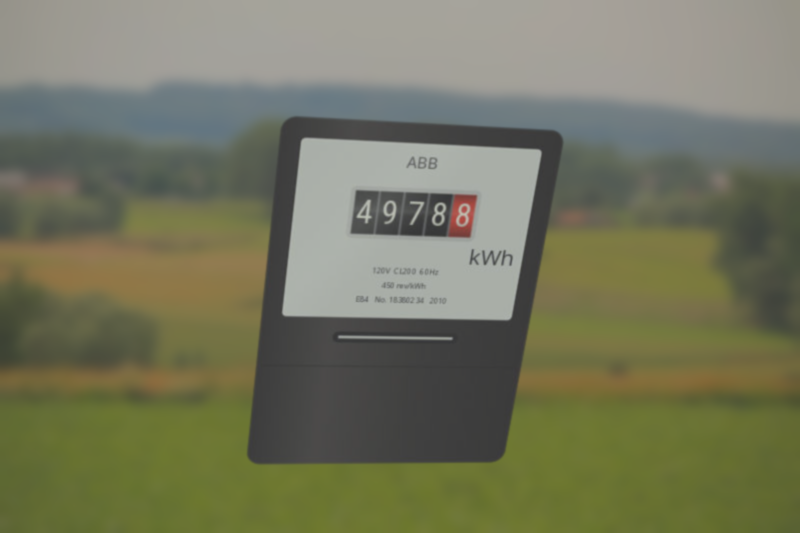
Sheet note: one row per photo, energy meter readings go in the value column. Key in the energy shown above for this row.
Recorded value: 4978.8 kWh
